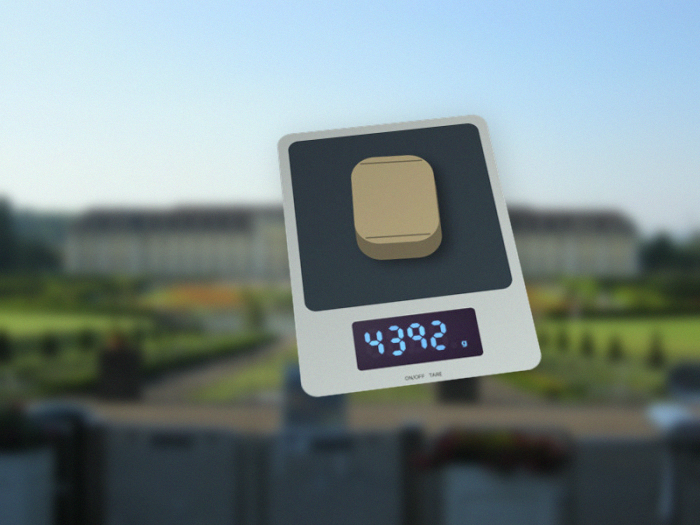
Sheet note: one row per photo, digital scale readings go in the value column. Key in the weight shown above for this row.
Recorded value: 4392 g
